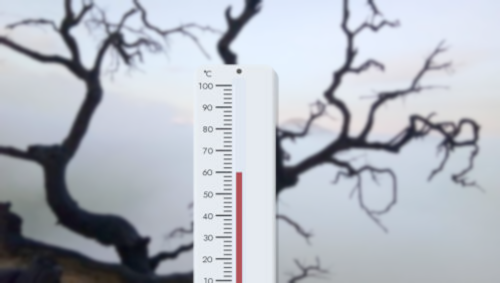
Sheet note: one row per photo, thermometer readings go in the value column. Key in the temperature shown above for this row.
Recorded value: 60 °C
